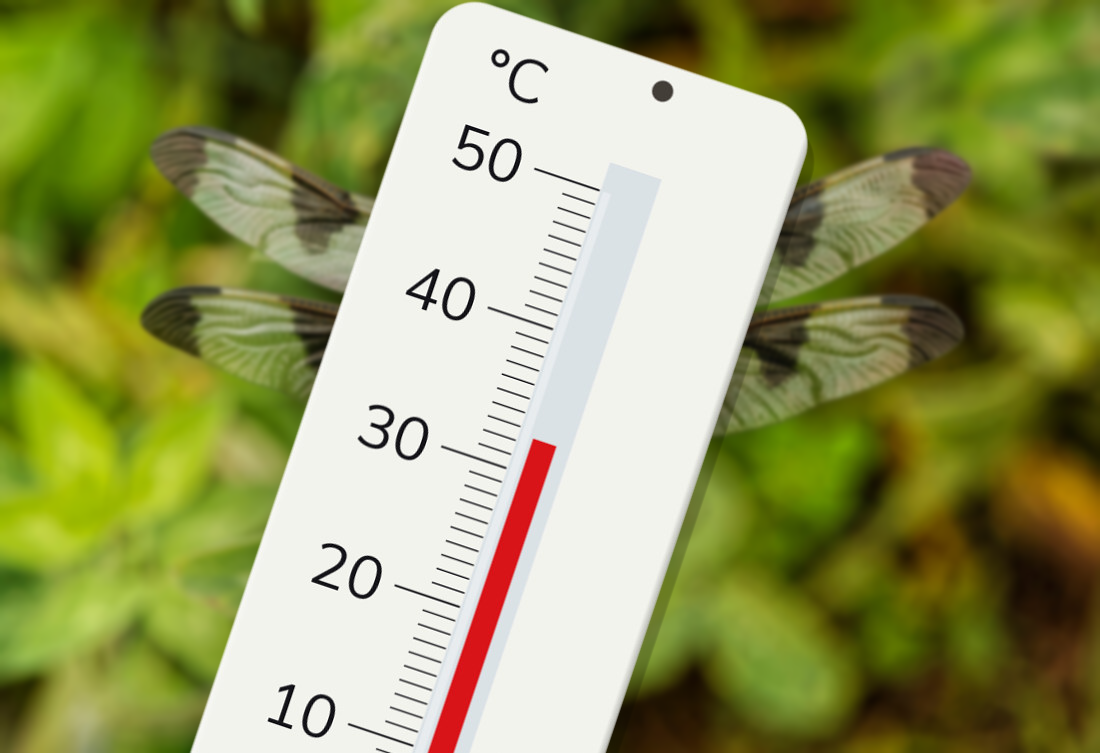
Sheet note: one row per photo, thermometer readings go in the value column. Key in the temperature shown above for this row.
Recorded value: 32.5 °C
